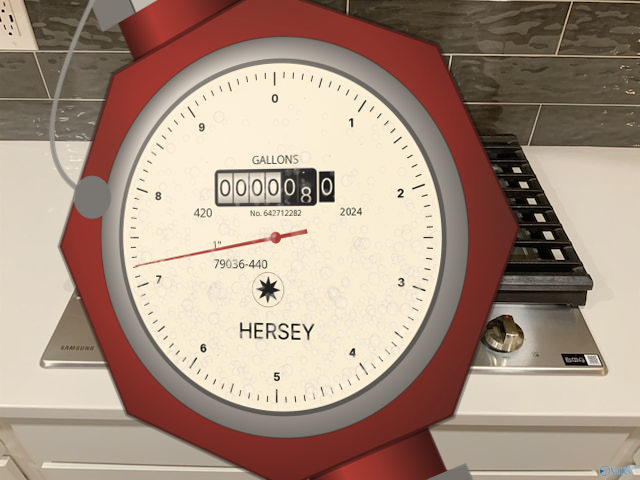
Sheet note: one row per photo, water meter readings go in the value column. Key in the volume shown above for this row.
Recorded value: 77.2 gal
